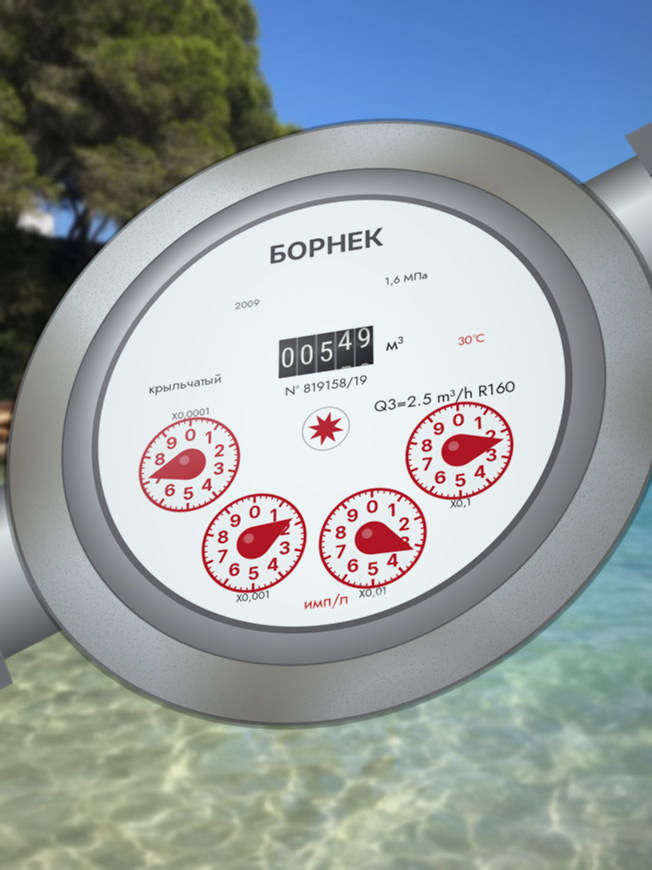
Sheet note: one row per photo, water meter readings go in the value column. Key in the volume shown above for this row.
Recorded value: 549.2317 m³
